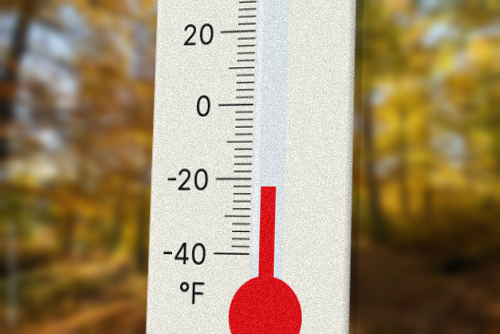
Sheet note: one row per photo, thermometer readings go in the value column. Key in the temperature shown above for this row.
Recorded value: -22 °F
